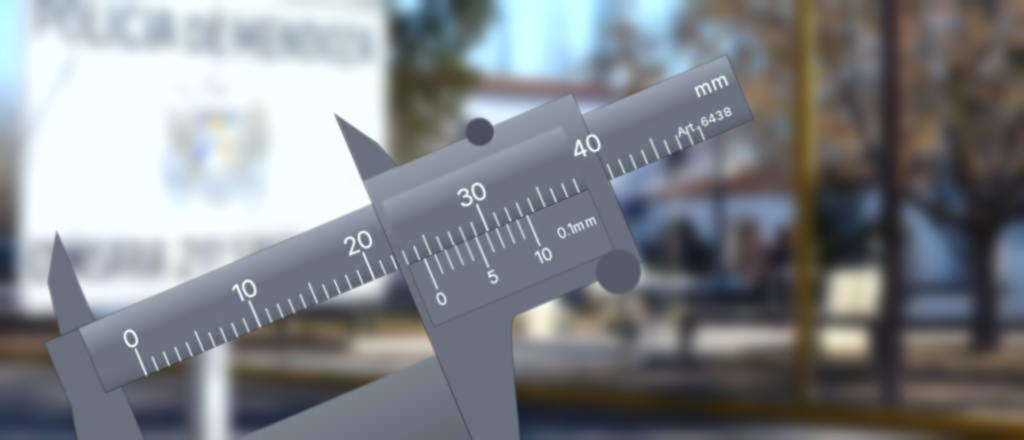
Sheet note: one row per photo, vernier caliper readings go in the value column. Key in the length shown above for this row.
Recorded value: 24.4 mm
